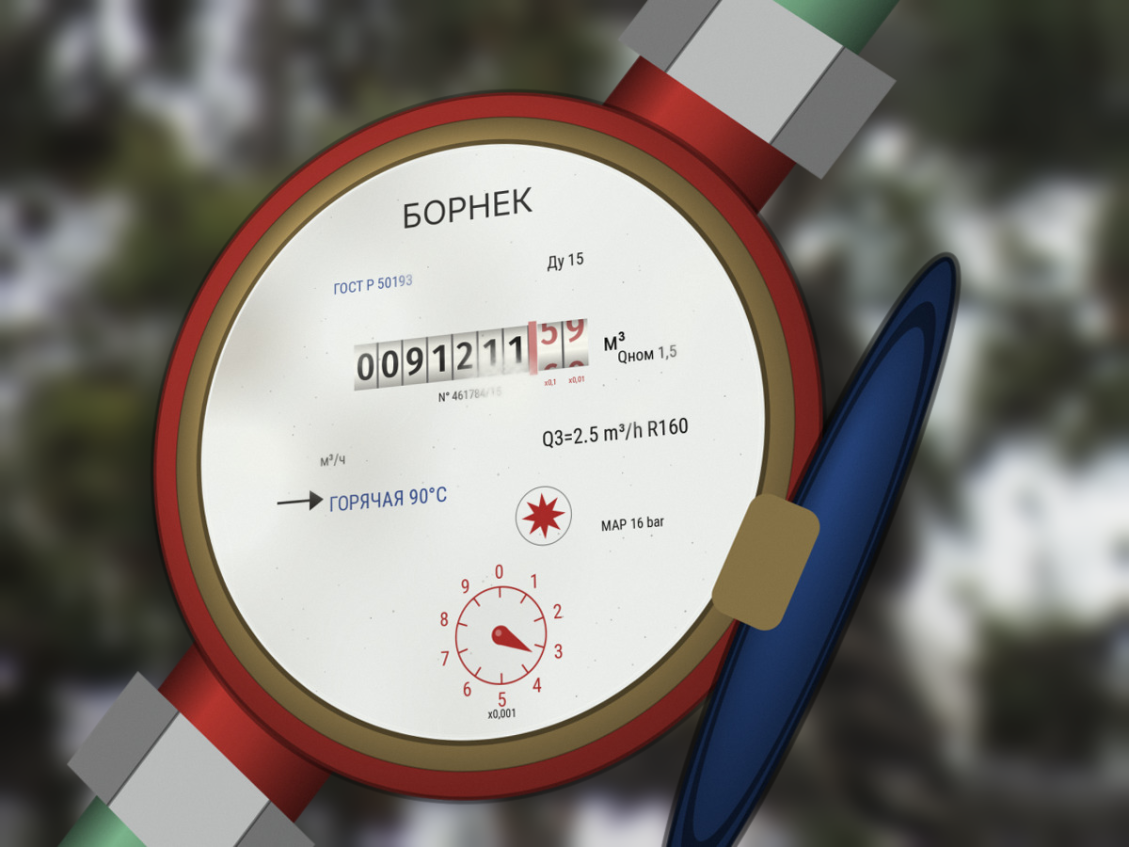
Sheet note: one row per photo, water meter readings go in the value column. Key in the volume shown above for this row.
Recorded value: 91211.593 m³
